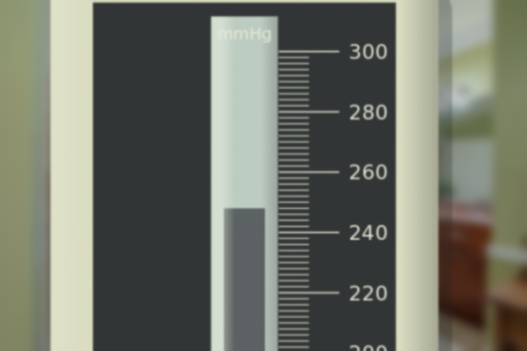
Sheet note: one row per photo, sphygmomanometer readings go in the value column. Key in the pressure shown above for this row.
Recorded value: 248 mmHg
